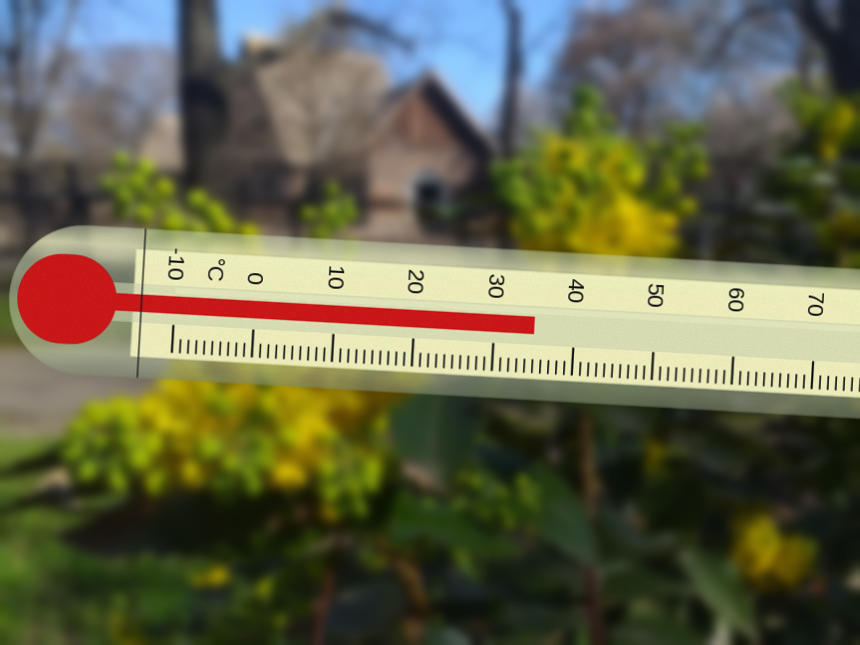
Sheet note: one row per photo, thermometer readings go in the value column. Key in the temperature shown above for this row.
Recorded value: 35 °C
